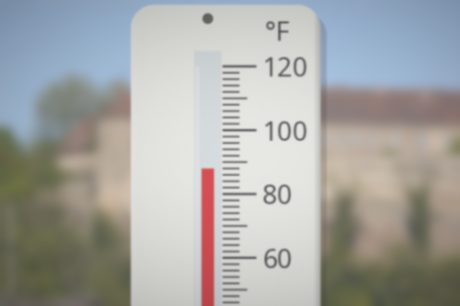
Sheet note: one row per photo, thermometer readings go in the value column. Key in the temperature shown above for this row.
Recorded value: 88 °F
